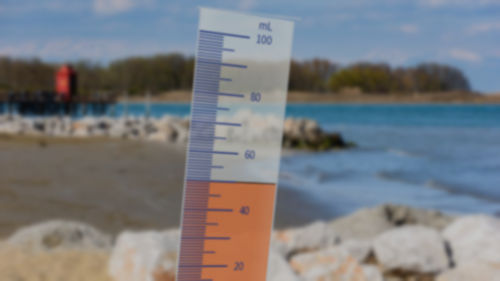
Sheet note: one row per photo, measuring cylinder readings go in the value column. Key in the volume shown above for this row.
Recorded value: 50 mL
